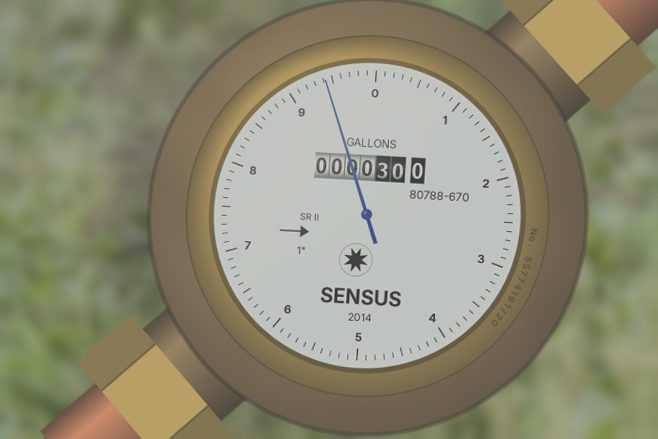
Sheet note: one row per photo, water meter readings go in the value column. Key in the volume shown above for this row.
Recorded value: 299.4 gal
